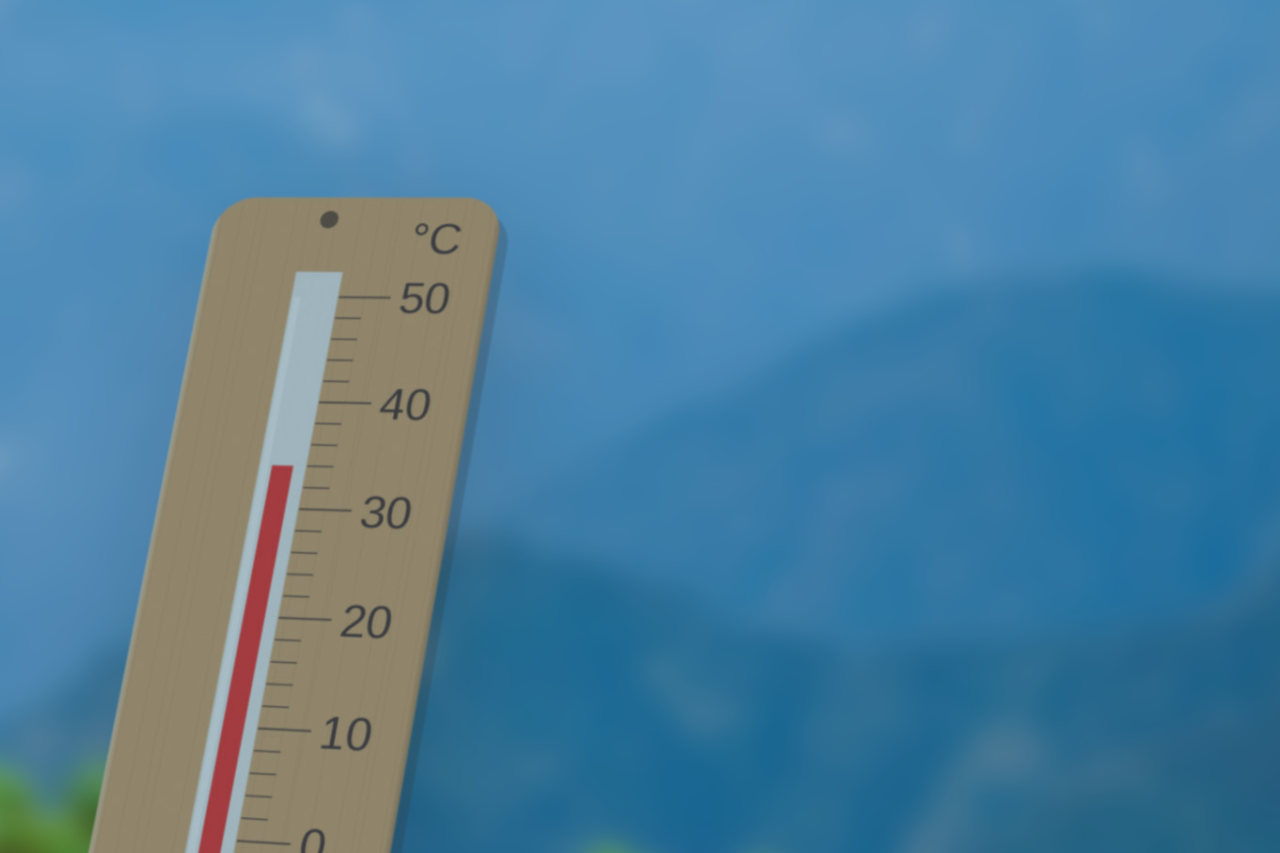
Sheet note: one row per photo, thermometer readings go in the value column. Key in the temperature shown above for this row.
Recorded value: 34 °C
